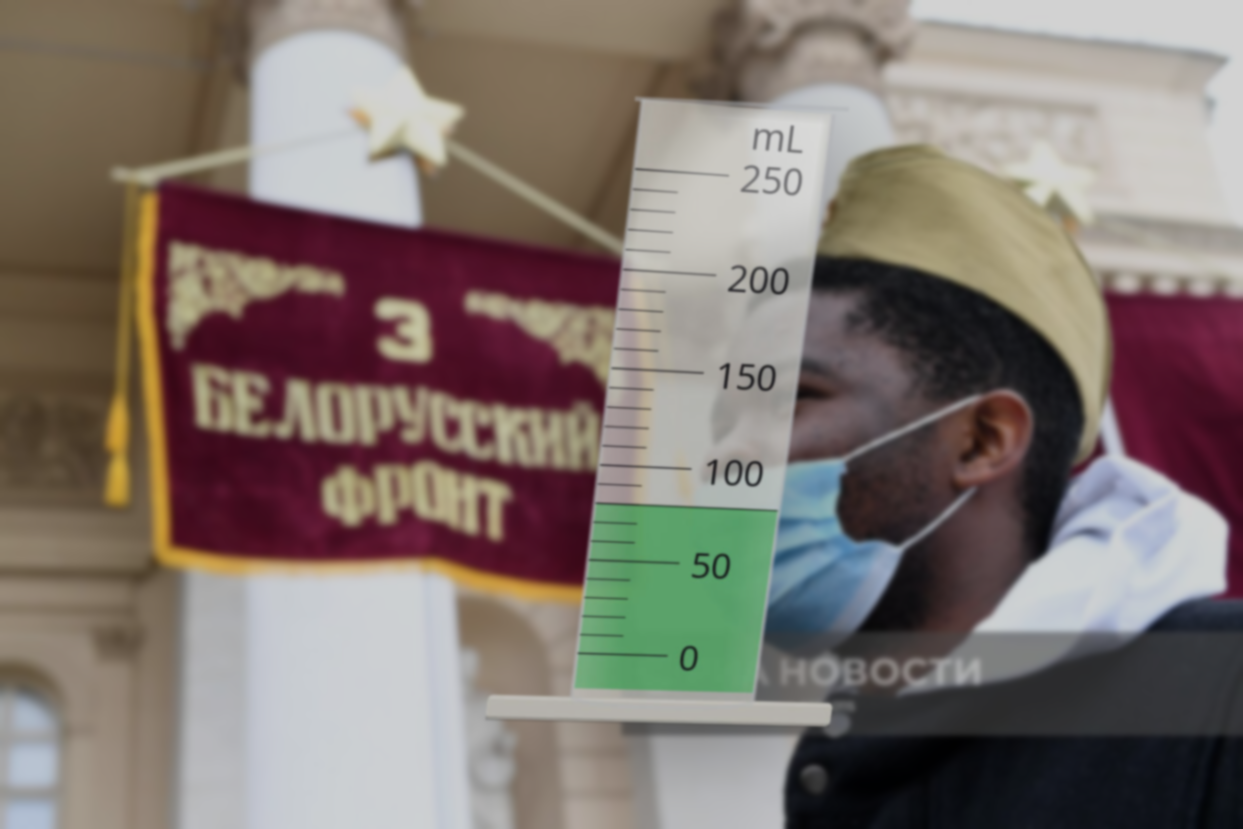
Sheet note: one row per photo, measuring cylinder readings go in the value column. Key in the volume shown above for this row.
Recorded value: 80 mL
